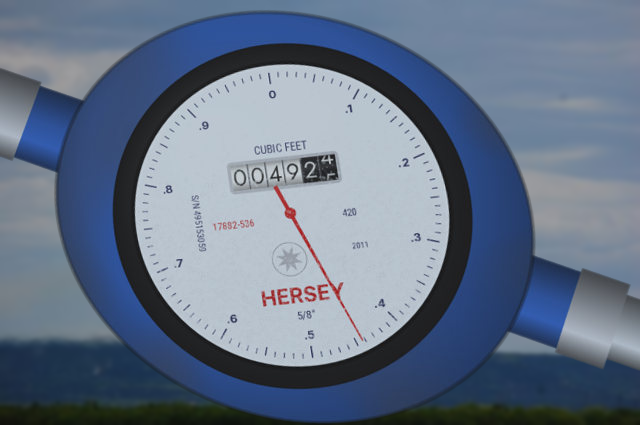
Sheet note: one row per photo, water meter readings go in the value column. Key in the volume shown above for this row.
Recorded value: 4924.44 ft³
